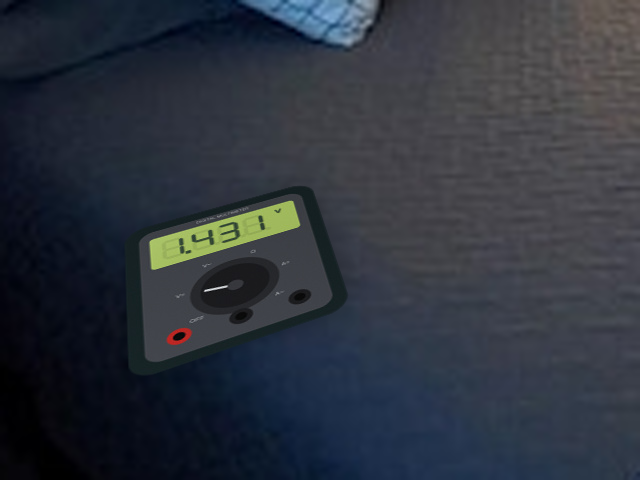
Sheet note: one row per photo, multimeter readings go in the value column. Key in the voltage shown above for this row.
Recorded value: 1.431 V
